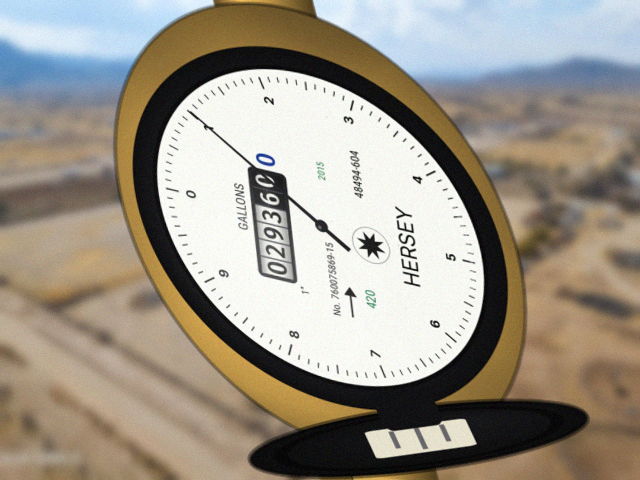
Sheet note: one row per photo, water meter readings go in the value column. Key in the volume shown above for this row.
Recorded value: 293601.0 gal
